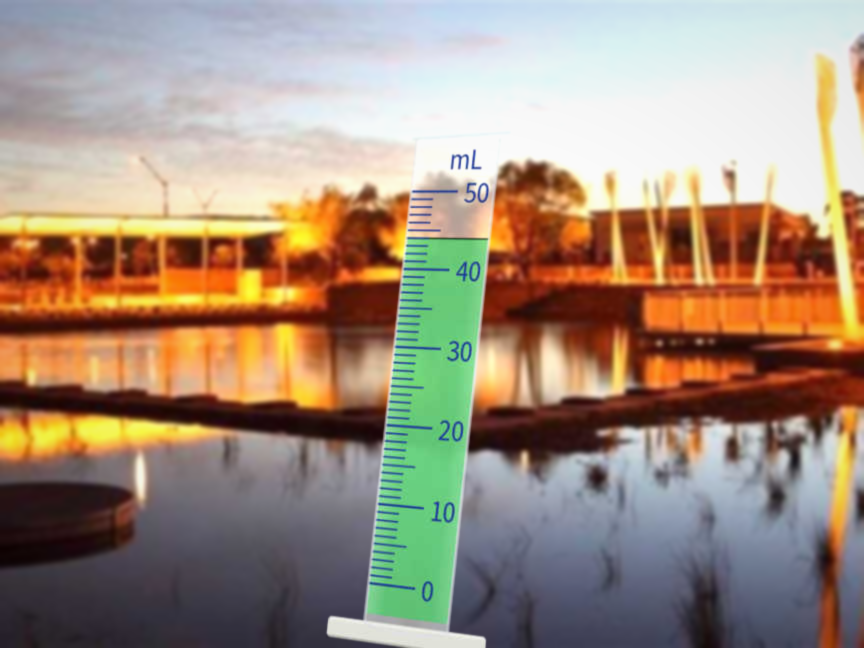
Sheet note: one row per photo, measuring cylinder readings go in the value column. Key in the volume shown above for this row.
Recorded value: 44 mL
